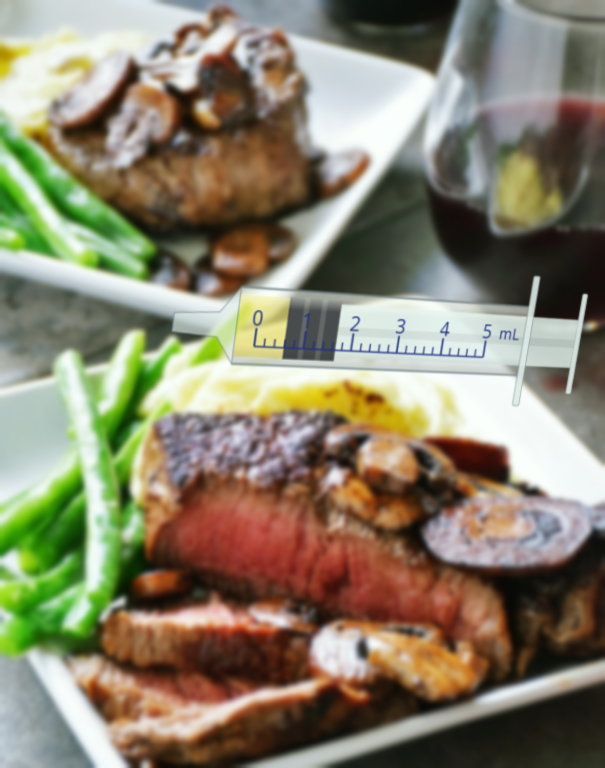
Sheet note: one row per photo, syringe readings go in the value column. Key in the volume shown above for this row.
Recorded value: 0.6 mL
